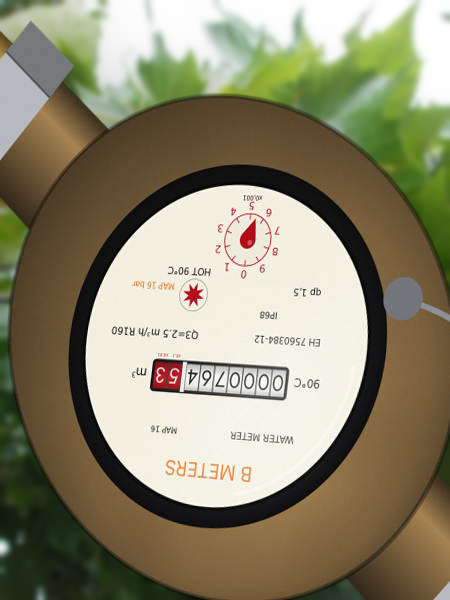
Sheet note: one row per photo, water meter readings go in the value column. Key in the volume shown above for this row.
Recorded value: 764.535 m³
